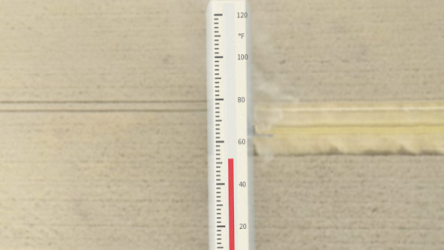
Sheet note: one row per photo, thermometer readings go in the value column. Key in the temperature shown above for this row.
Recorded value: 52 °F
